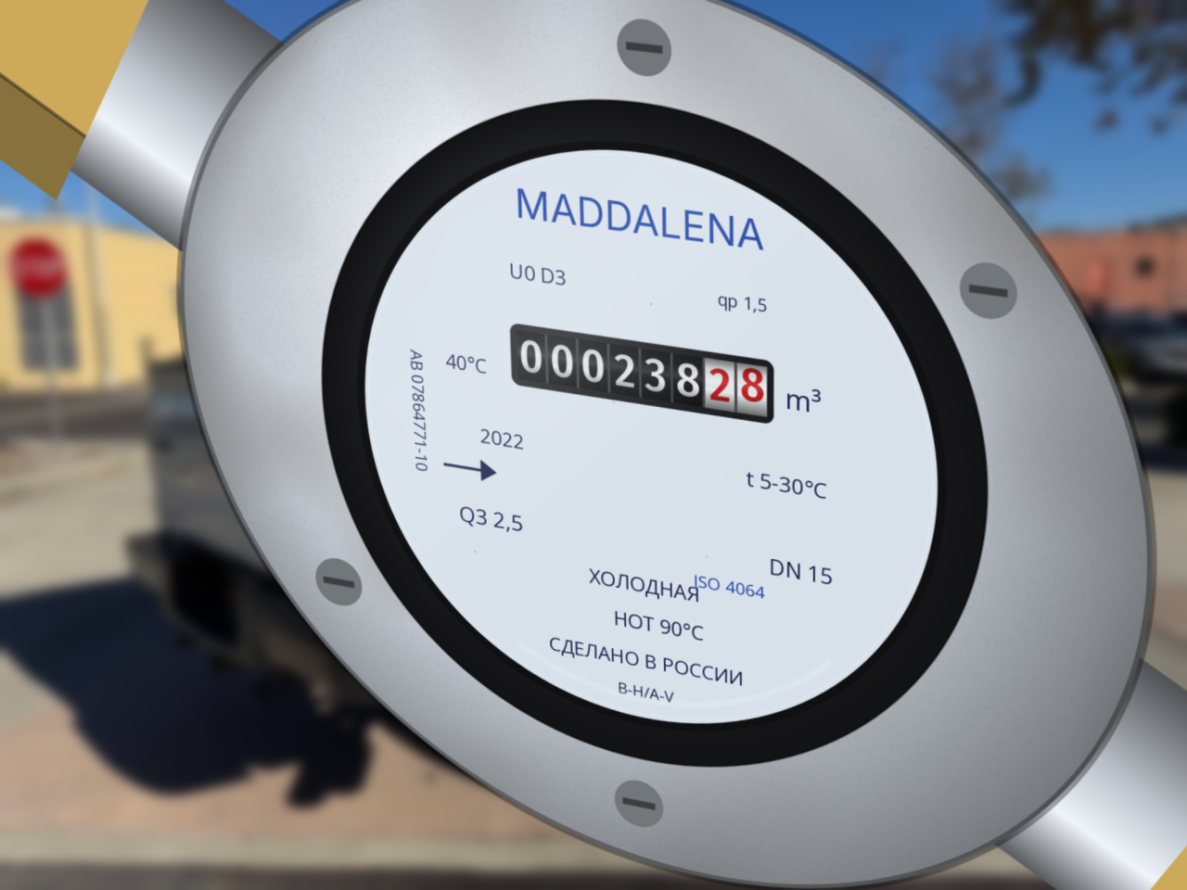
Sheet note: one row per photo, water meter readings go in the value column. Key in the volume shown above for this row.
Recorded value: 238.28 m³
